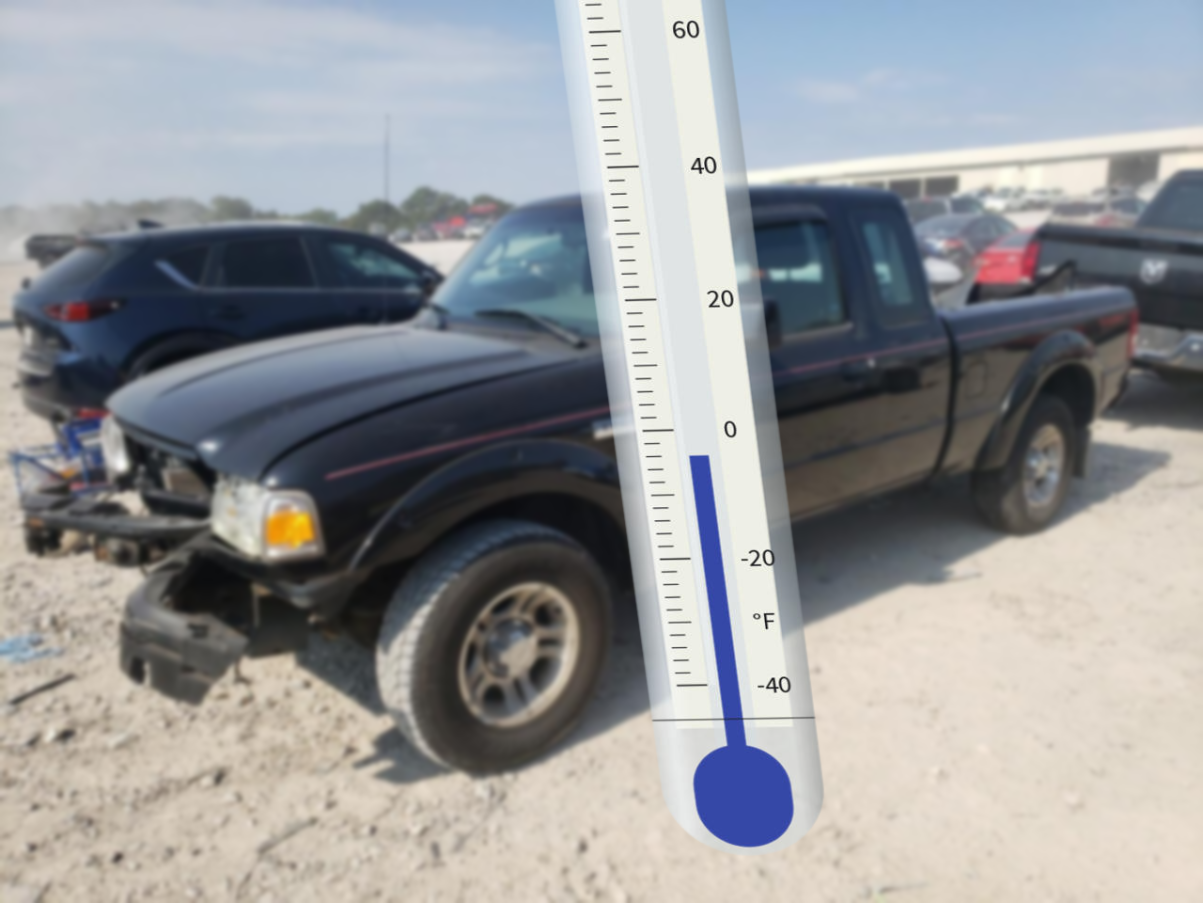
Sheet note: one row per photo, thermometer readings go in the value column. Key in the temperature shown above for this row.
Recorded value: -4 °F
